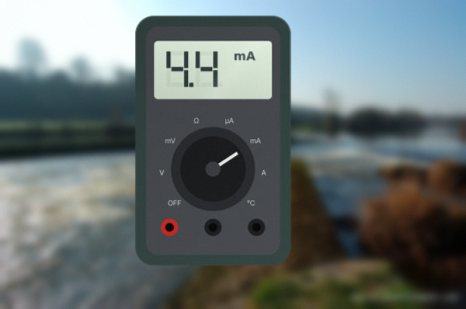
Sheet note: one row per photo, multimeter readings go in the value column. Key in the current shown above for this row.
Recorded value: 4.4 mA
